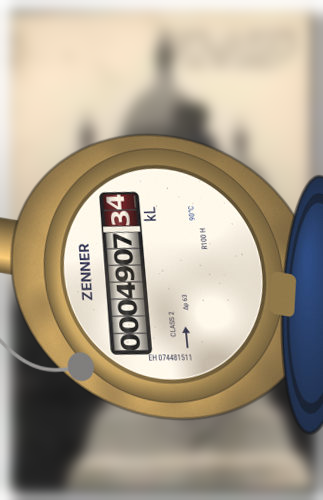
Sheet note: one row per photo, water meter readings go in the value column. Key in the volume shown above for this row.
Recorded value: 4907.34 kL
